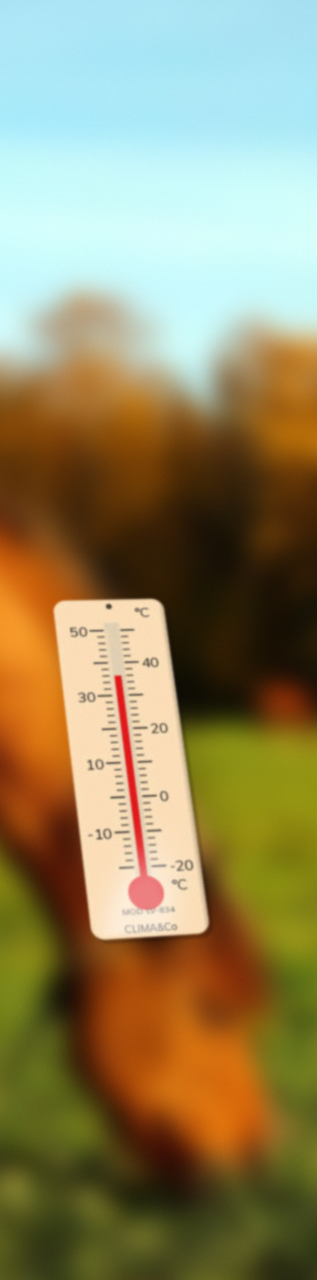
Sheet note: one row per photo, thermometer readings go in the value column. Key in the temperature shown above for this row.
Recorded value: 36 °C
